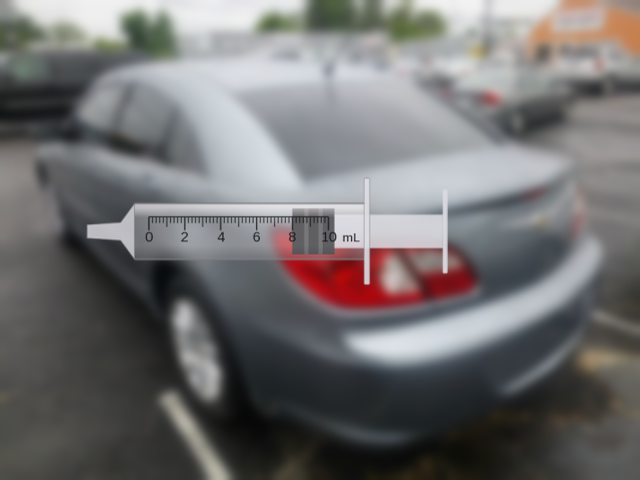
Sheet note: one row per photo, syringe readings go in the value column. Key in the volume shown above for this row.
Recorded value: 8 mL
